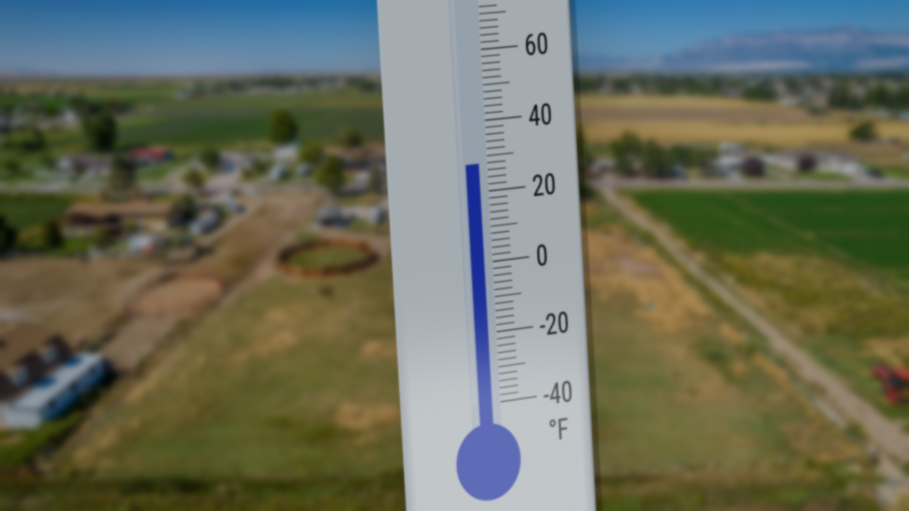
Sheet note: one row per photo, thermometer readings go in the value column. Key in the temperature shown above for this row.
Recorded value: 28 °F
